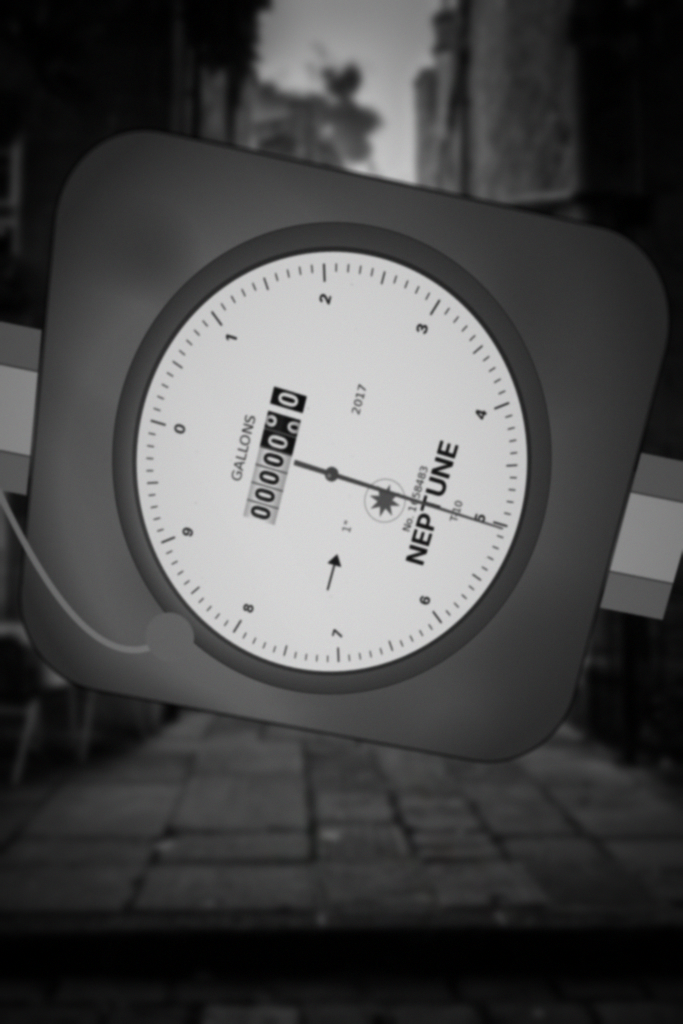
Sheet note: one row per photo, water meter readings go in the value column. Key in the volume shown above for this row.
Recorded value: 85.0 gal
